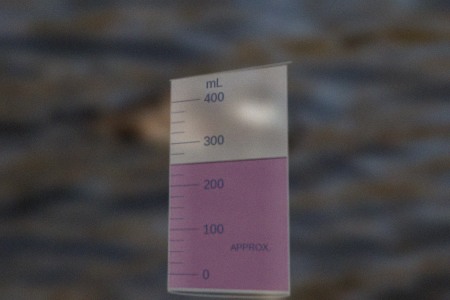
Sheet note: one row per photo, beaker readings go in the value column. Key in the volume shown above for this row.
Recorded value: 250 mL
